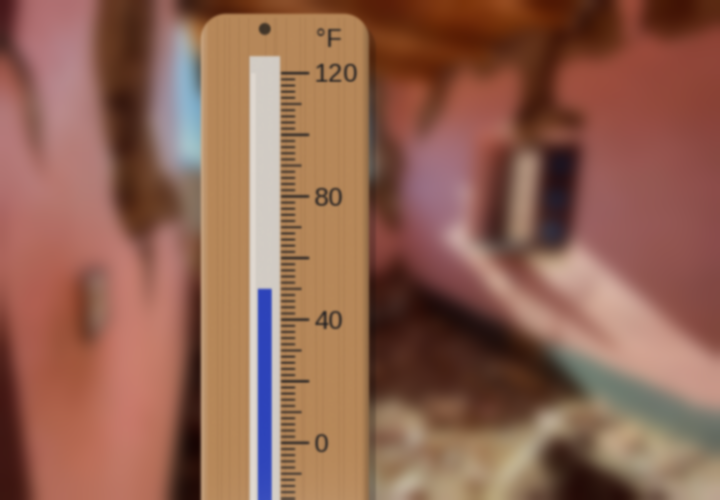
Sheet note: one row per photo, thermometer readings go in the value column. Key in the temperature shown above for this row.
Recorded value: 50 °F
